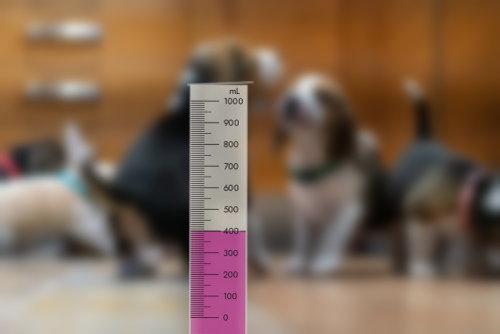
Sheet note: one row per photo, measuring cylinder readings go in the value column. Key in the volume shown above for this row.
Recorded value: 400 mL
